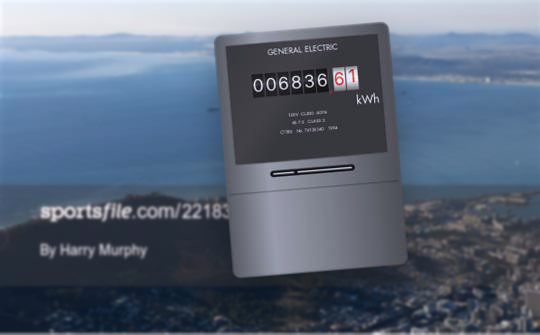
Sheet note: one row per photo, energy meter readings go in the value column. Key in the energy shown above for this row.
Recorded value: 6836.61 kWh
